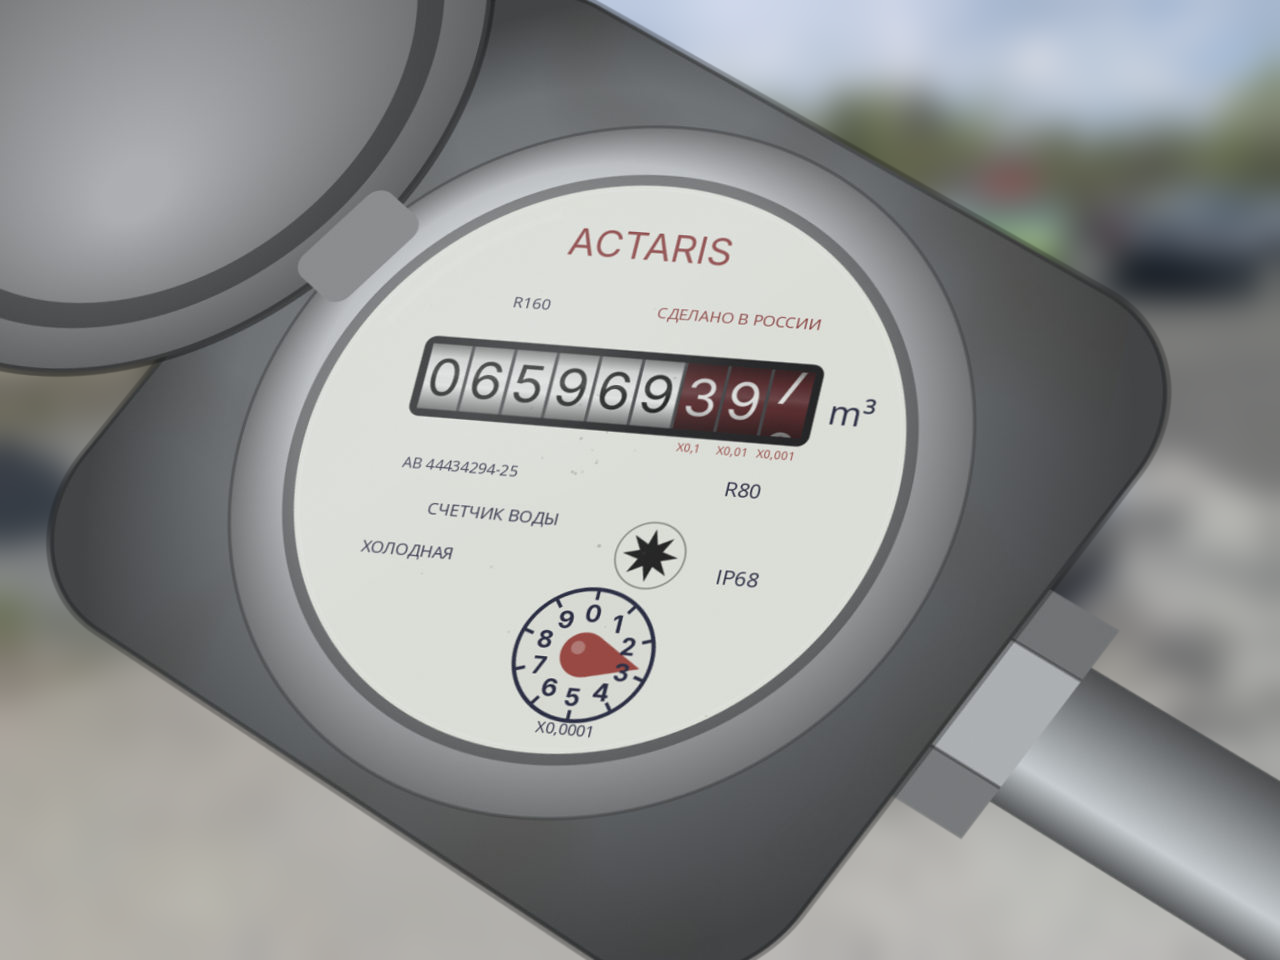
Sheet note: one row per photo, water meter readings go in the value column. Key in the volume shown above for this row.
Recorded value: 65969.3972 m³
